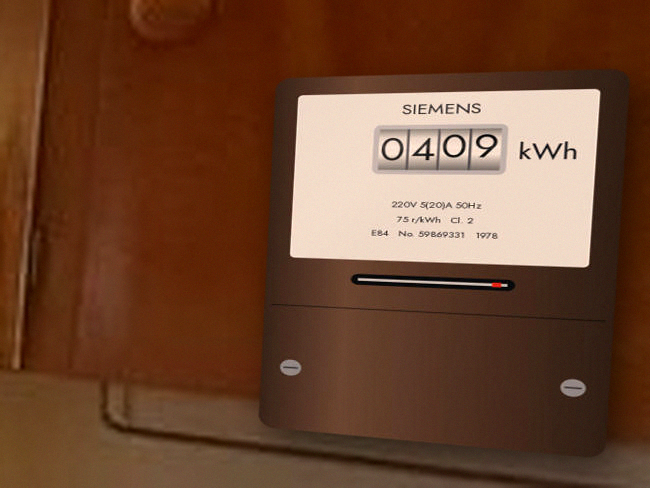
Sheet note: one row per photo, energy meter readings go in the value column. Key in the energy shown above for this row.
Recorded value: 409 kWh
